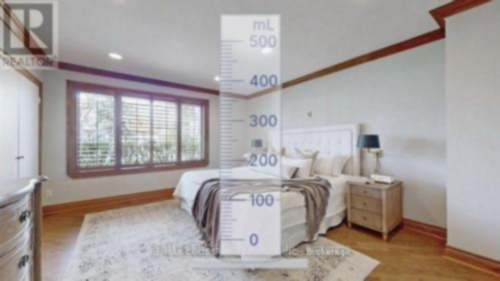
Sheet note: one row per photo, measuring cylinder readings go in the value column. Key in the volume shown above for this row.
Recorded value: 100 mL
